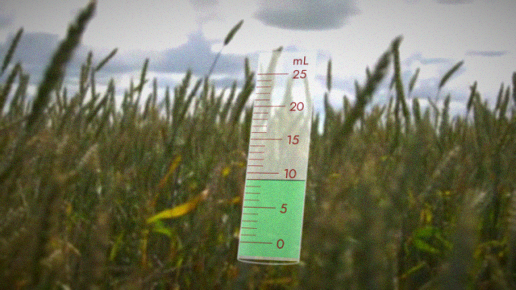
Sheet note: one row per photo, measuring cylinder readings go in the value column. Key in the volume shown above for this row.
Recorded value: 9 mL
